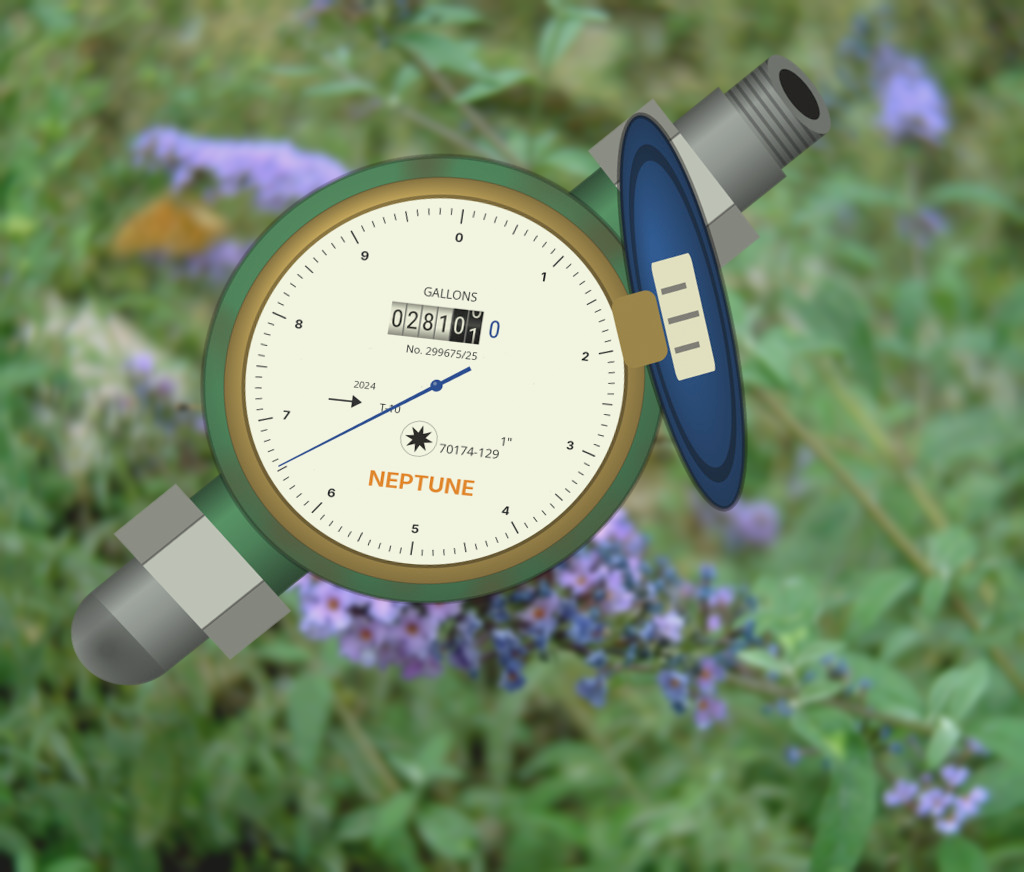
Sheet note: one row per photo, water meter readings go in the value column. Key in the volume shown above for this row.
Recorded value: 281006.5 gal
